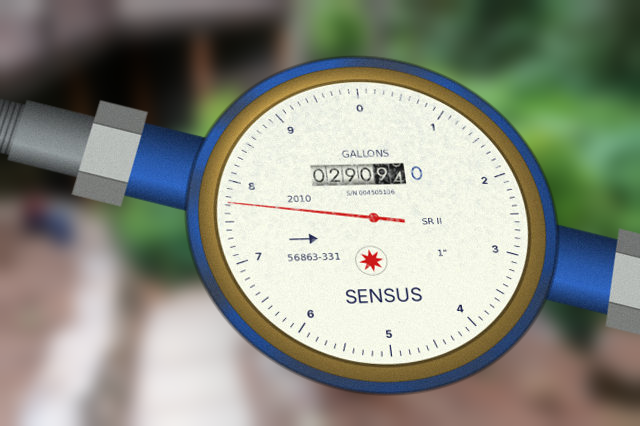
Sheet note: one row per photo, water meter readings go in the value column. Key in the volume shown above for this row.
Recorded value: 290937.7 gal
